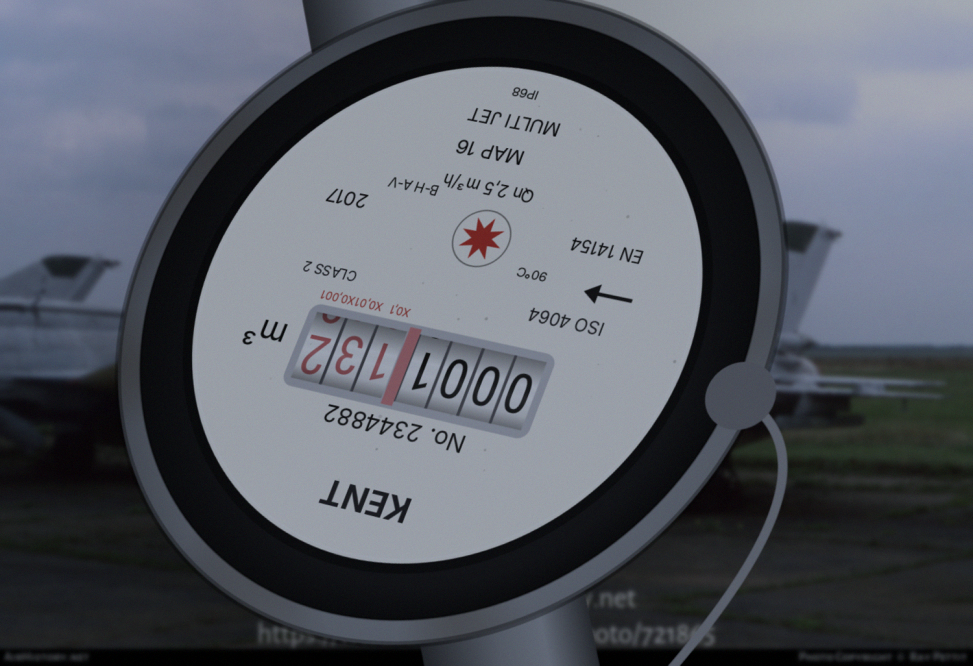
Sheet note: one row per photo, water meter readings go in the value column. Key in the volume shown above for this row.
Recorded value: 1.132 m³
